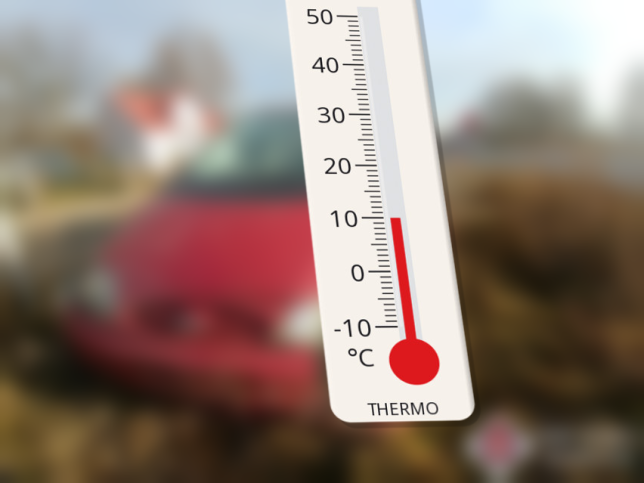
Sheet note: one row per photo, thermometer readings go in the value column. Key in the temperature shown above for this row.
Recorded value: 10 °C
